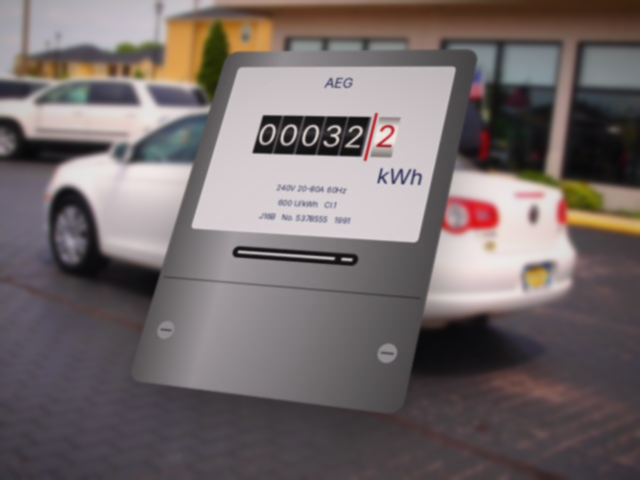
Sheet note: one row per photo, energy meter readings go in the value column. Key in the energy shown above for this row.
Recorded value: 32.2 kWh
